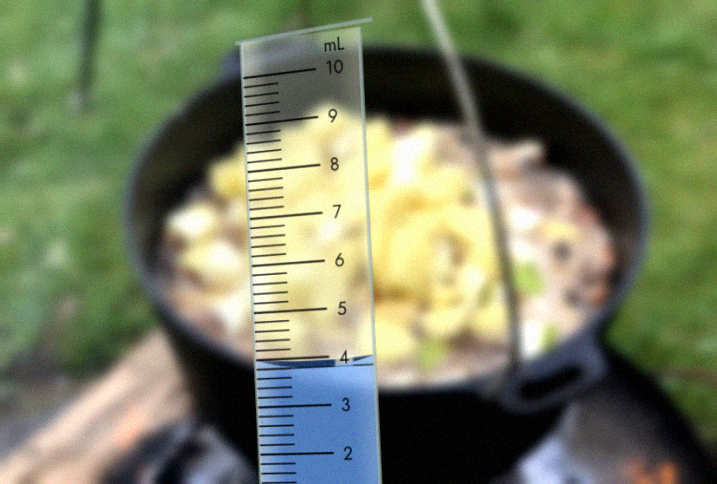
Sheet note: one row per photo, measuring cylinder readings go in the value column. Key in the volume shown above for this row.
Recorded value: 3.8 mL
